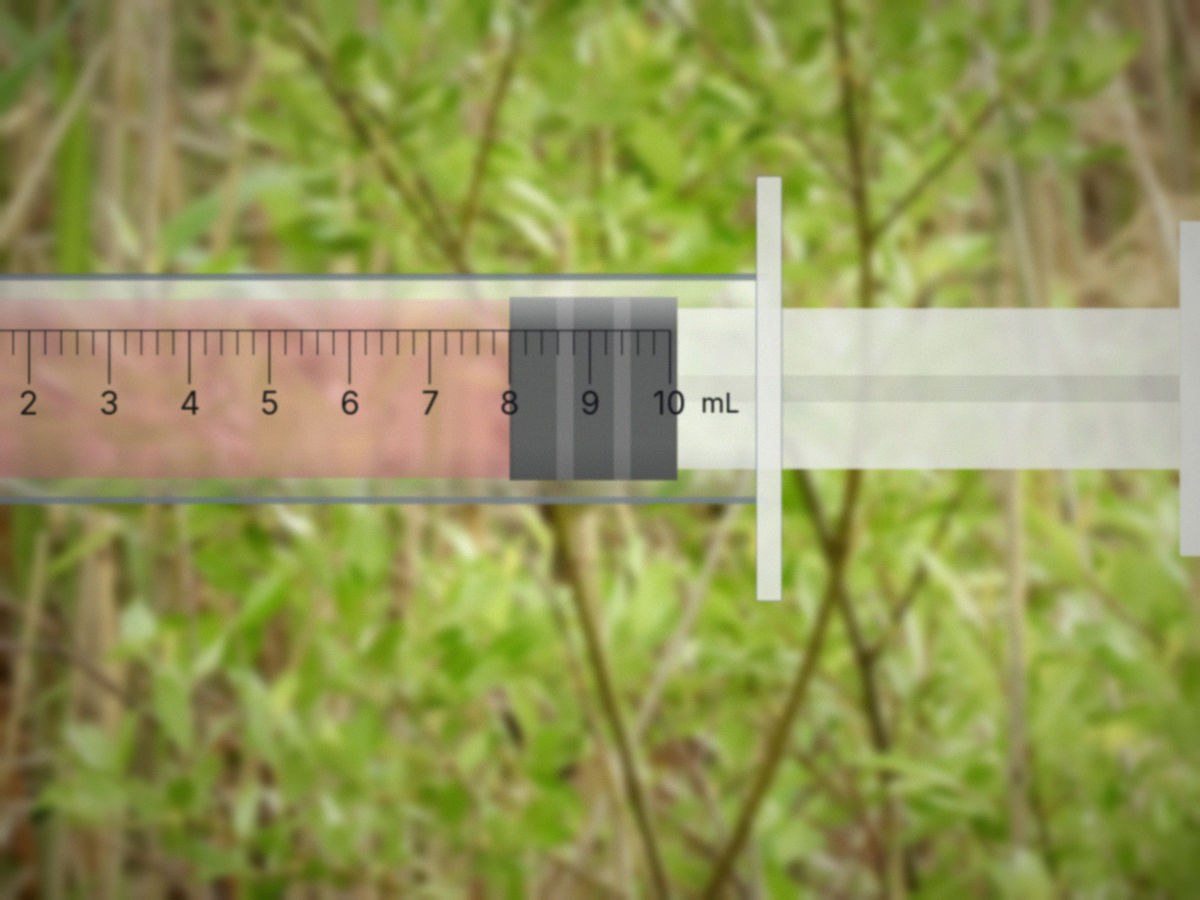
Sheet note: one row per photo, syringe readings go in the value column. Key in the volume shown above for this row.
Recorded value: 8 mL
